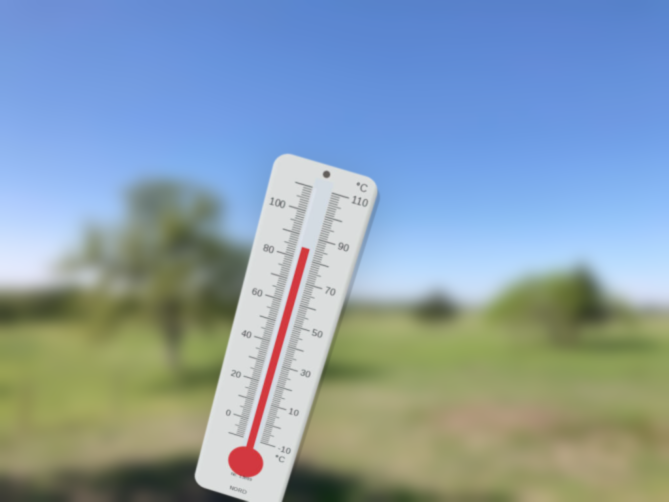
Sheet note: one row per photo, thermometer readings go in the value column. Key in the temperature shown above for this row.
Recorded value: 85 °C
